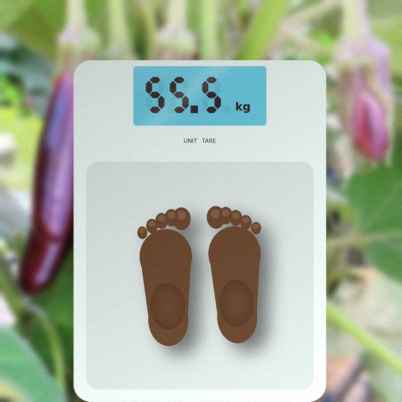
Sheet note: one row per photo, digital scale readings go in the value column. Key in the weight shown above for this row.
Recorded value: 55.5 kg
